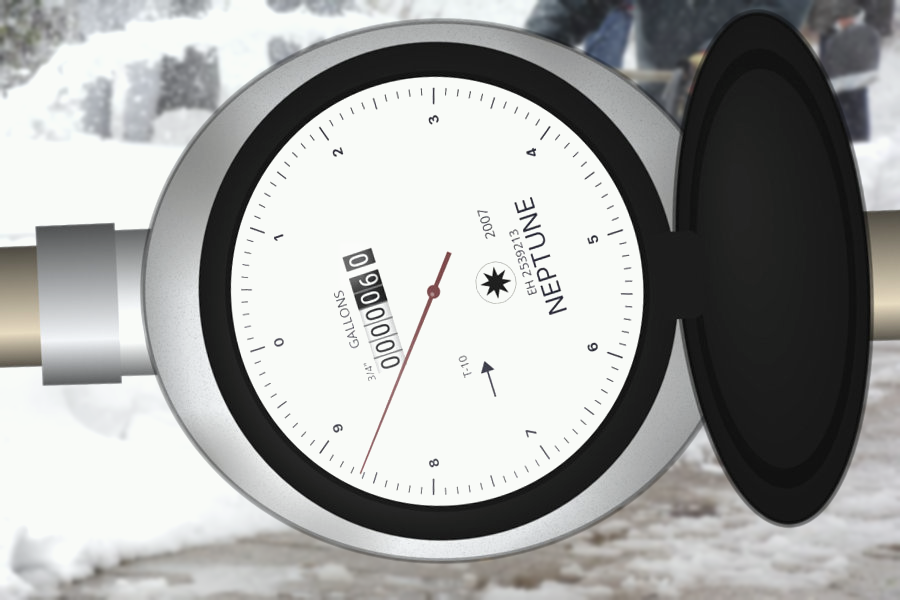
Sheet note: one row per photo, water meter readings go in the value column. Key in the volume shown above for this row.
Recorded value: 58.6 gal
